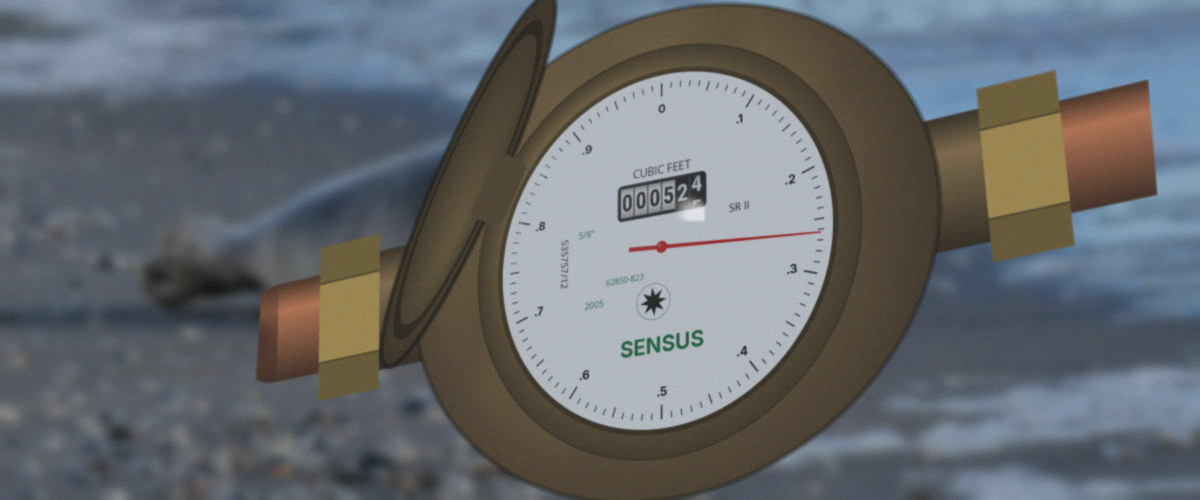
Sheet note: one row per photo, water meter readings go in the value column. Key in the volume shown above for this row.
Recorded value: 524.26 ft³
